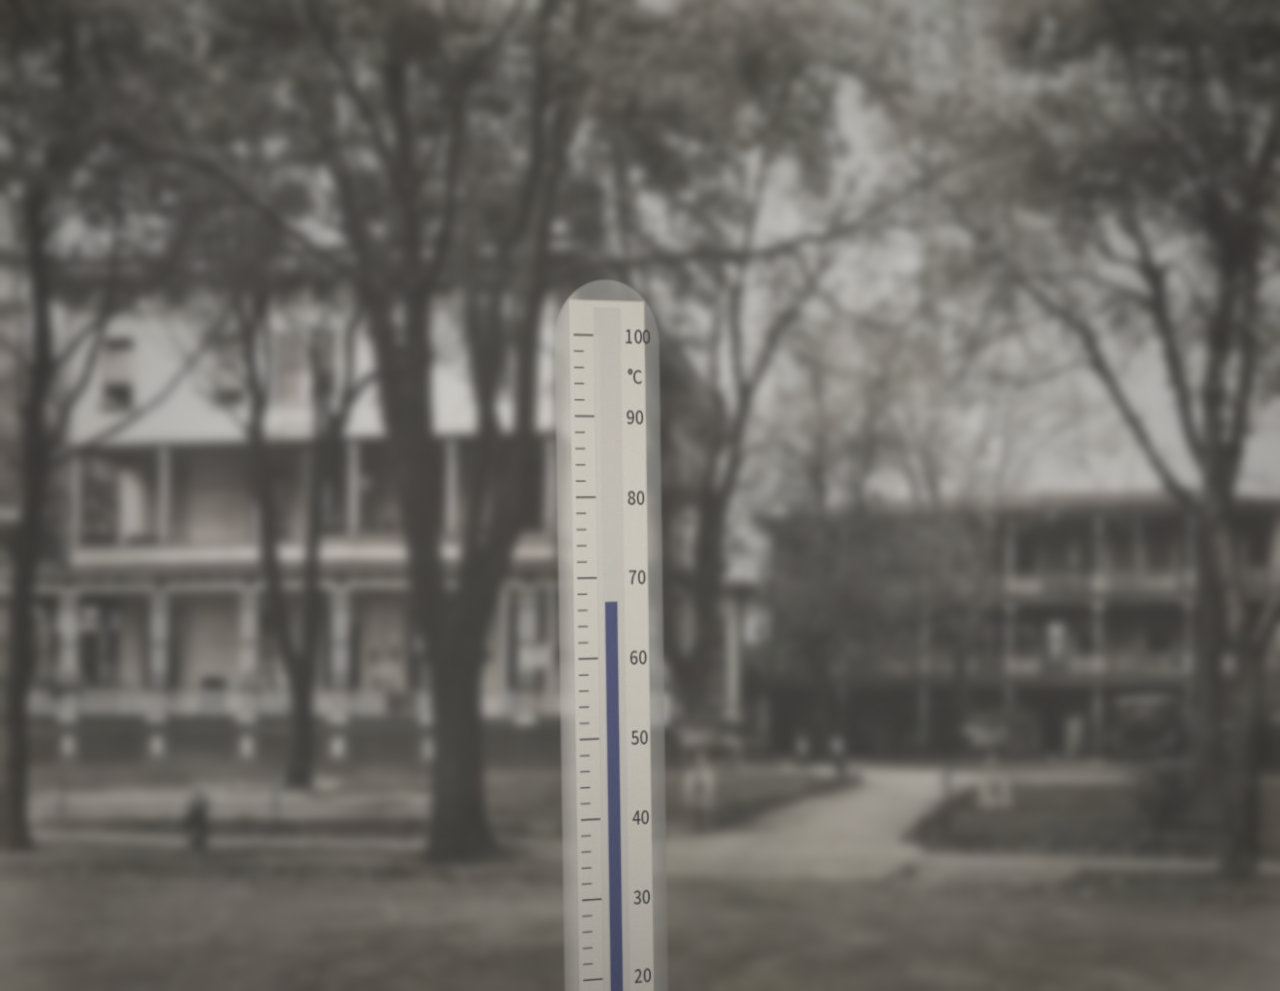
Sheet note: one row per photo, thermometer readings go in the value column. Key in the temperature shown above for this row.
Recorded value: 67 °C
